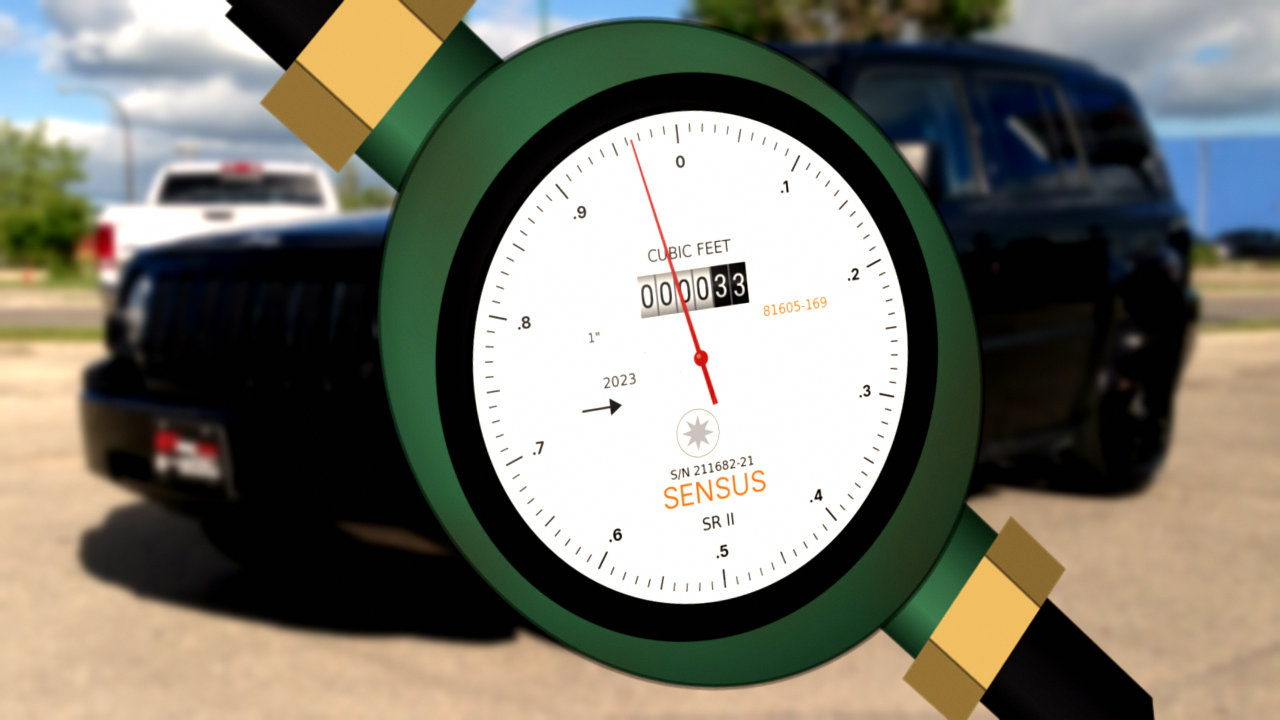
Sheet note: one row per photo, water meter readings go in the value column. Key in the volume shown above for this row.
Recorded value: 32.96 ft³
